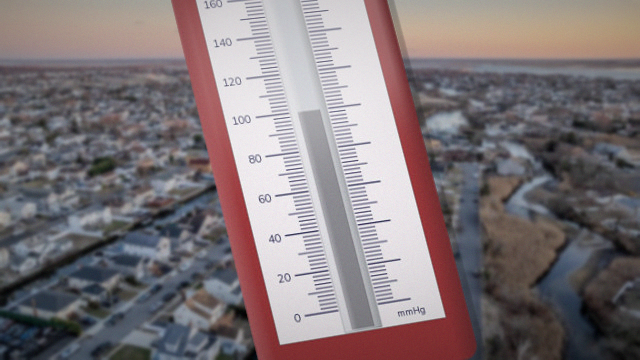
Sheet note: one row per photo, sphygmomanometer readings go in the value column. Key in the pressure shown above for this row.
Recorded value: 100 mmHg
